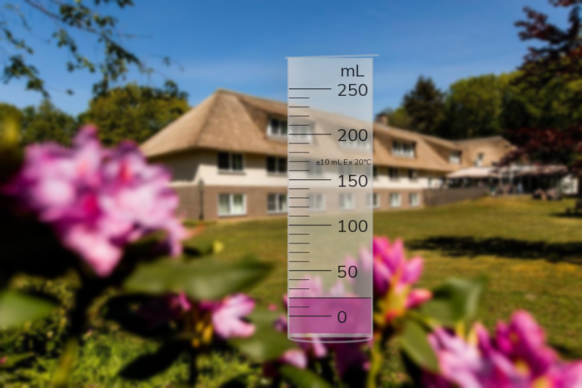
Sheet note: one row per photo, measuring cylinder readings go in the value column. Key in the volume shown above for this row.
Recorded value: 20 mL
